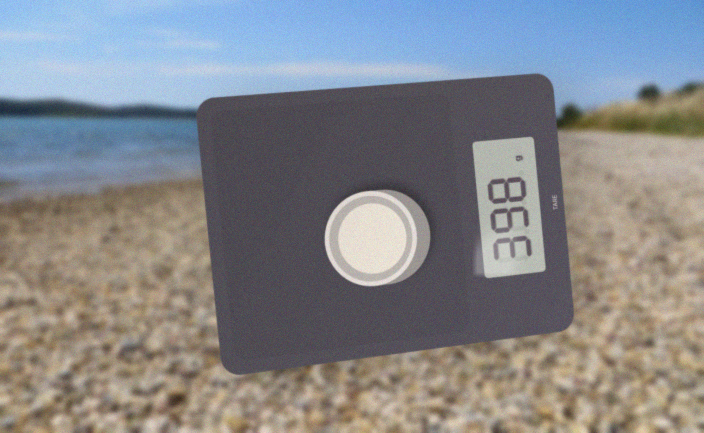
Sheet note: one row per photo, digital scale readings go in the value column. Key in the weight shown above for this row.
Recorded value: 398 g
